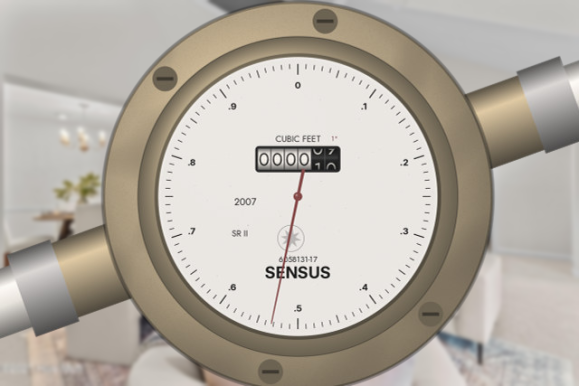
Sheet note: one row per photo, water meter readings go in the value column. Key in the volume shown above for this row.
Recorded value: 9.53 ft³
